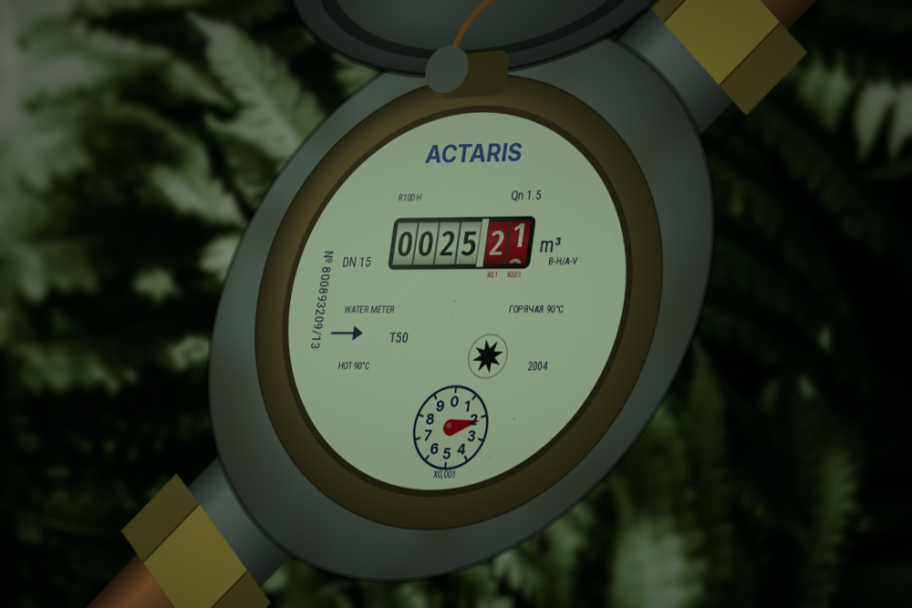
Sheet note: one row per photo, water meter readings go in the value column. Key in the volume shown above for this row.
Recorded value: 25.212 m³
